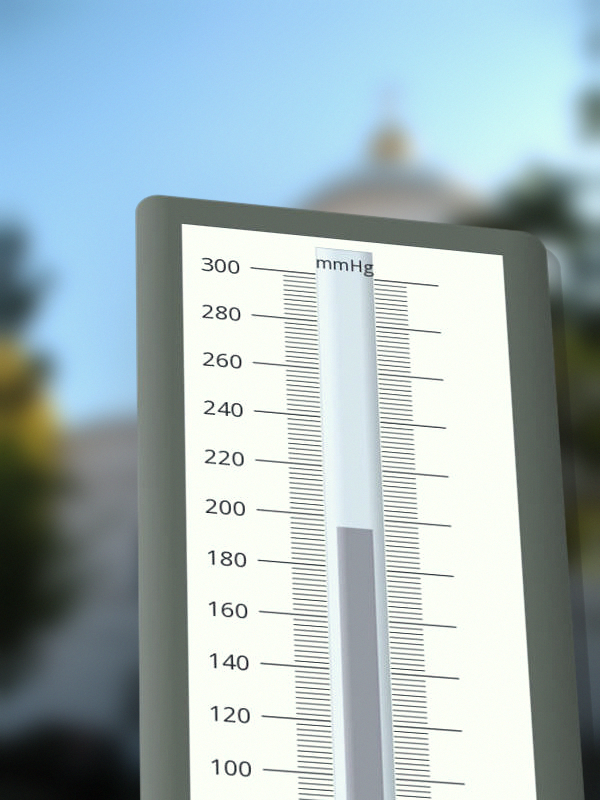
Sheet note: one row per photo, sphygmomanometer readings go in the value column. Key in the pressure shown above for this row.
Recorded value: 196 mmHg
